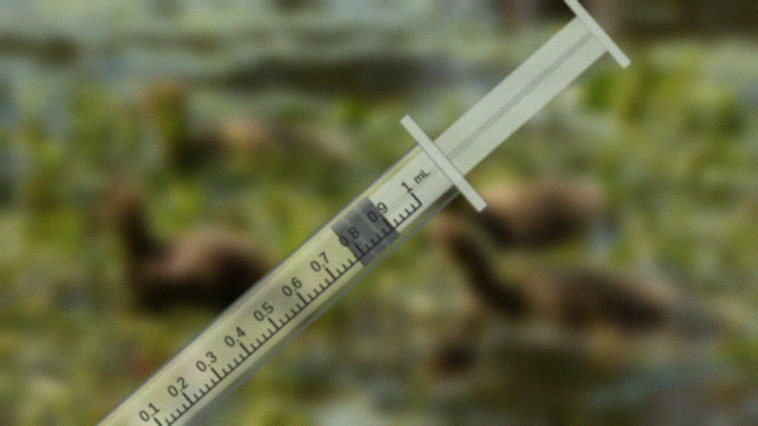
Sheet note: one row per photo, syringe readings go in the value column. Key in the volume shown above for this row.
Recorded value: 0.78 mL
